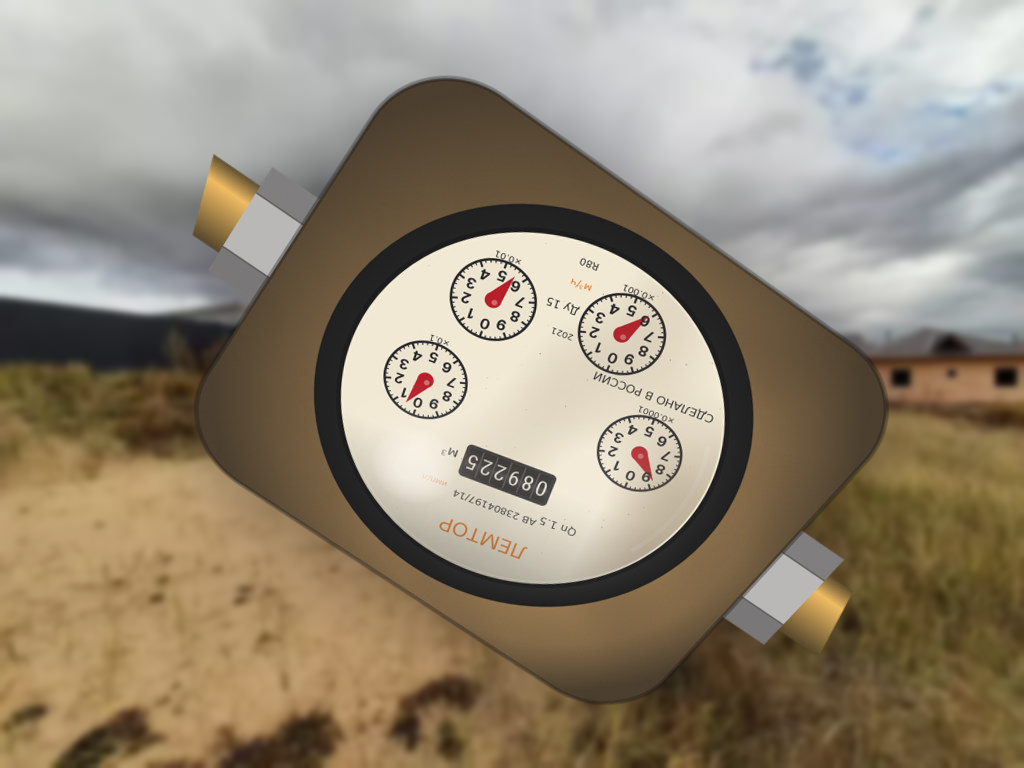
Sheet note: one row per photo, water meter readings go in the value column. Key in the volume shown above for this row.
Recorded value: 89225.0558 m³
